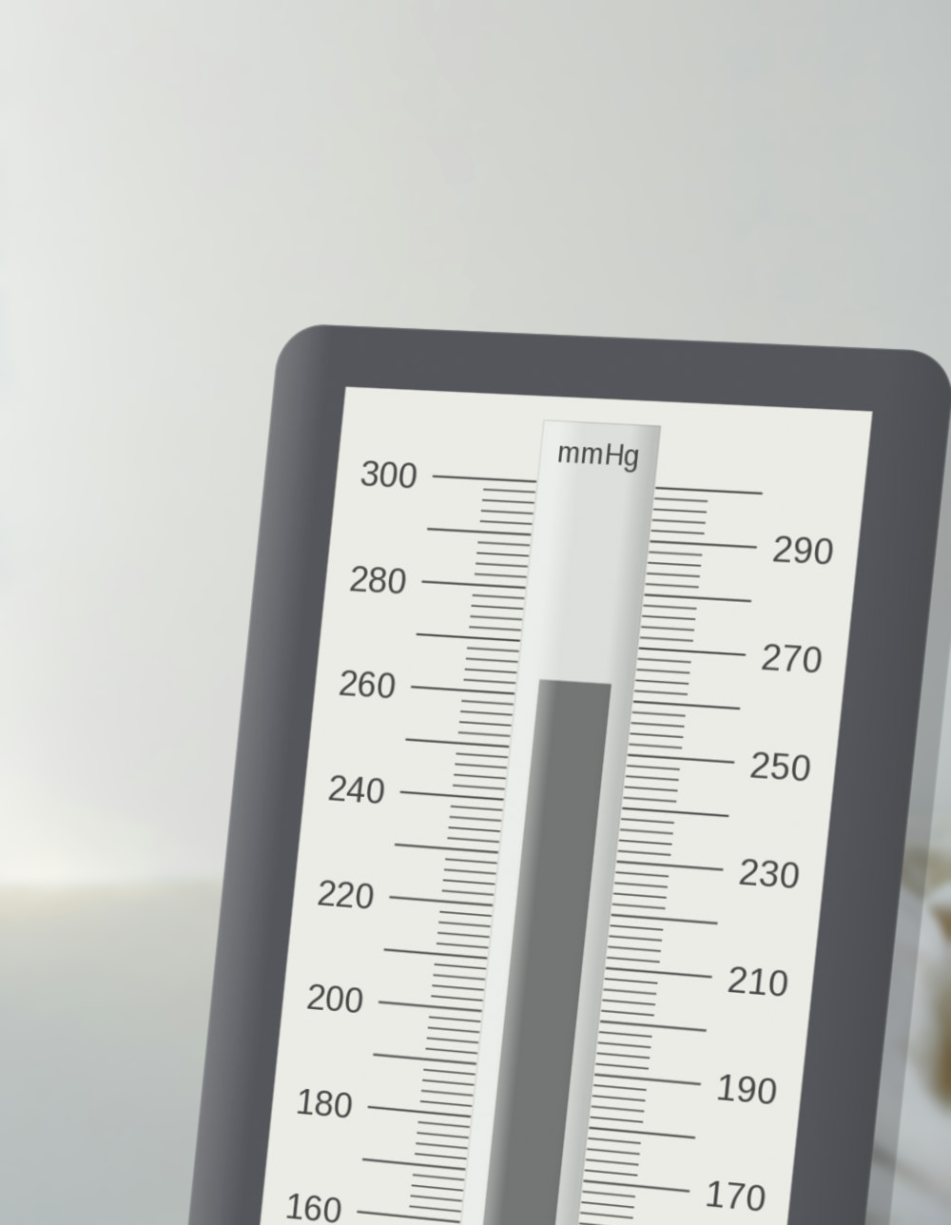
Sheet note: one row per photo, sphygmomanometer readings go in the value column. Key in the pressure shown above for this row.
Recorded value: 263 mmHg
